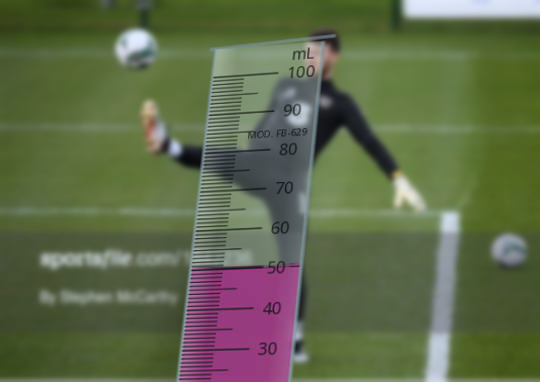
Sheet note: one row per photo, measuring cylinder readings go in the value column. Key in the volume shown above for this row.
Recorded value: 50 mL
